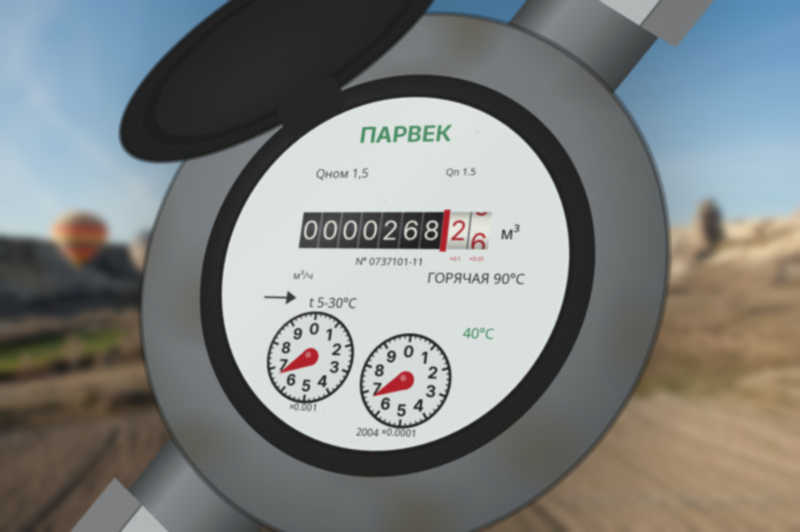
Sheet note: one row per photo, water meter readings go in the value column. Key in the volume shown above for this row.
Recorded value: 268.2566 m³
